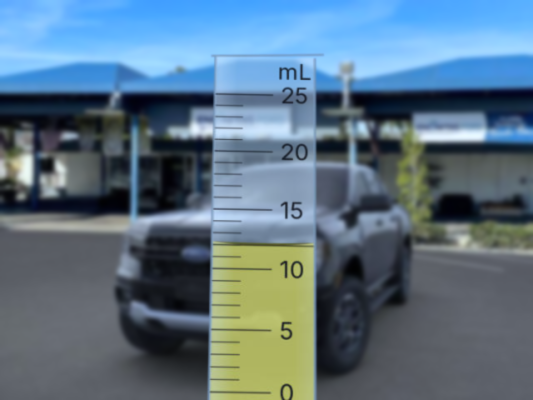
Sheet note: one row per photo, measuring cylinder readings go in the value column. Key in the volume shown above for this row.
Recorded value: 12 mL
